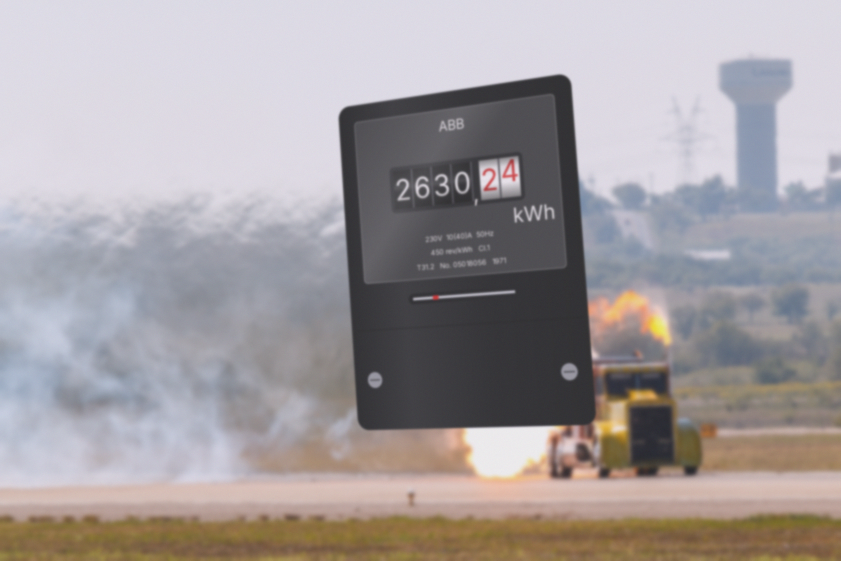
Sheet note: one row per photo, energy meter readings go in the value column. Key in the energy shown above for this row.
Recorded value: 2630.24 kWh
